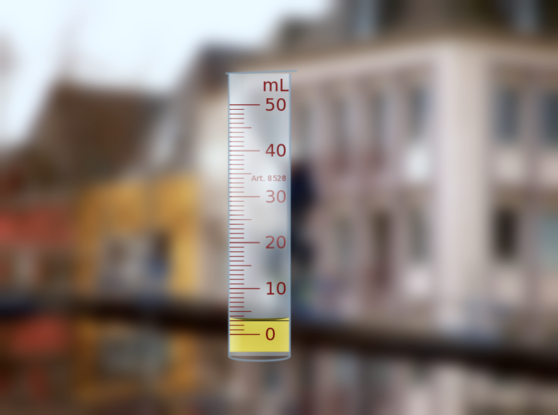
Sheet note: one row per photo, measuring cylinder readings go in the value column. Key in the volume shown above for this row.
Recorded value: 3 mL
